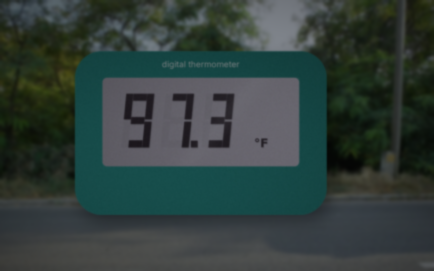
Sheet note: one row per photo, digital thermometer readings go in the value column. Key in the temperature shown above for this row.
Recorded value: 97.3 °F
